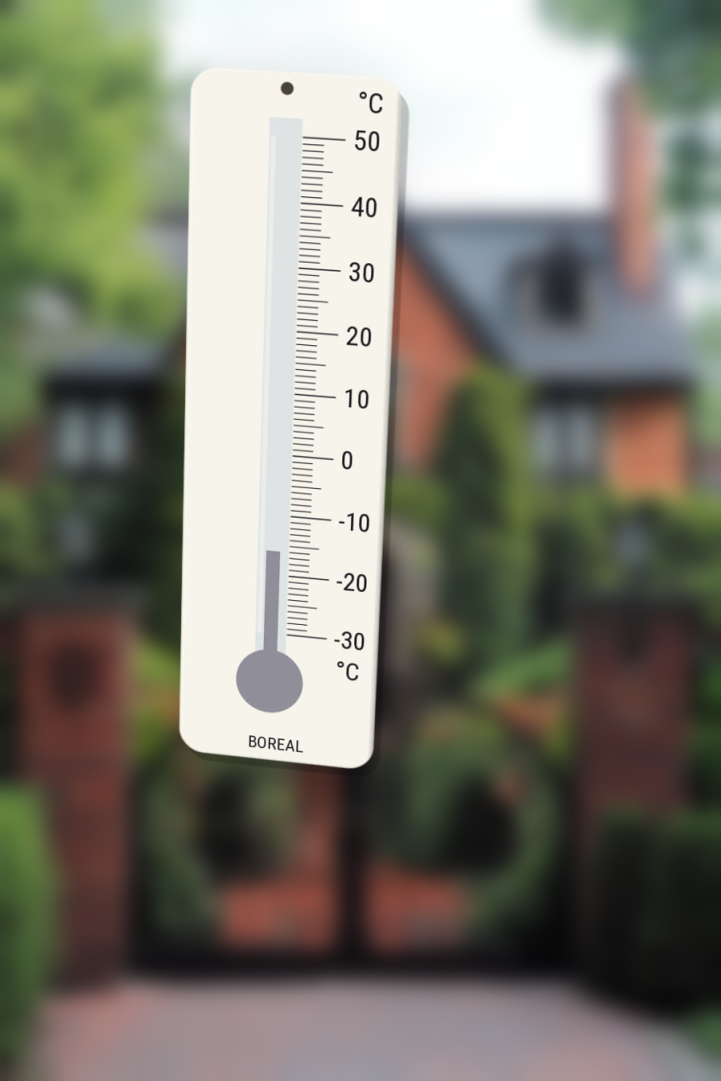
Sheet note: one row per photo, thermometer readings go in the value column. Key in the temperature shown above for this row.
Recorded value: -16 °C
